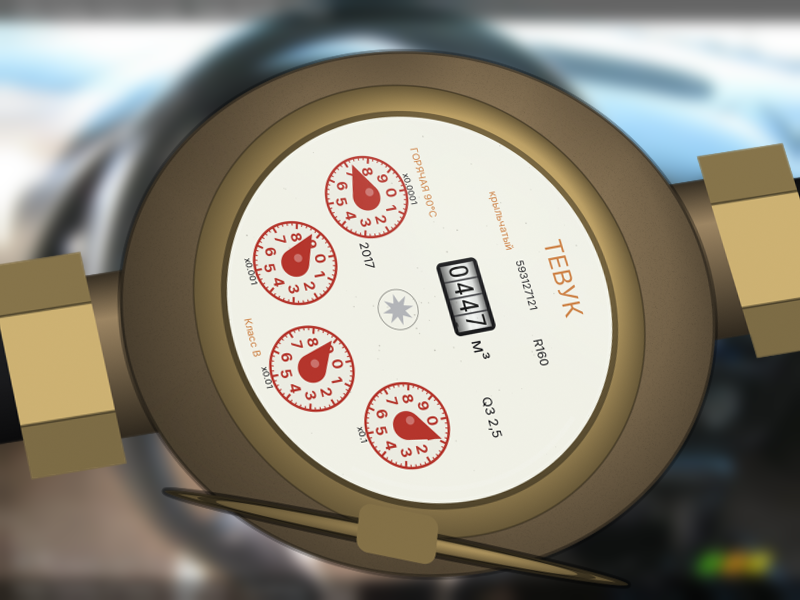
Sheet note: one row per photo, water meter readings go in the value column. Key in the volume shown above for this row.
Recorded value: 447.0887 m³
